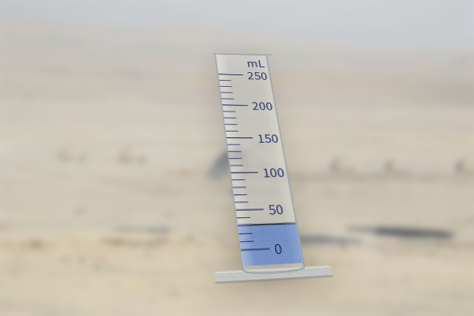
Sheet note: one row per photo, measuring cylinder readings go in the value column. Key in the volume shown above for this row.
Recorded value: 30 mL
